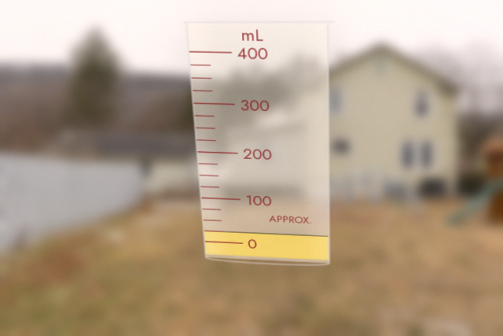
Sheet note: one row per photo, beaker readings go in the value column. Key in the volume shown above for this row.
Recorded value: 25 mL
